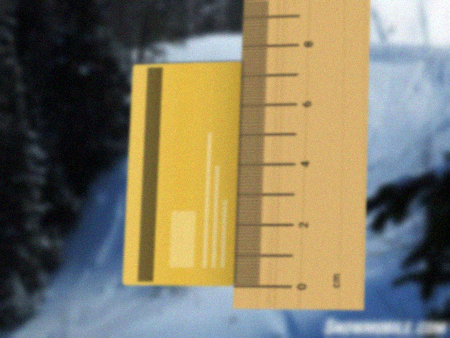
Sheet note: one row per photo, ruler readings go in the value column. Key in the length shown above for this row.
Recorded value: 7.5 cm
